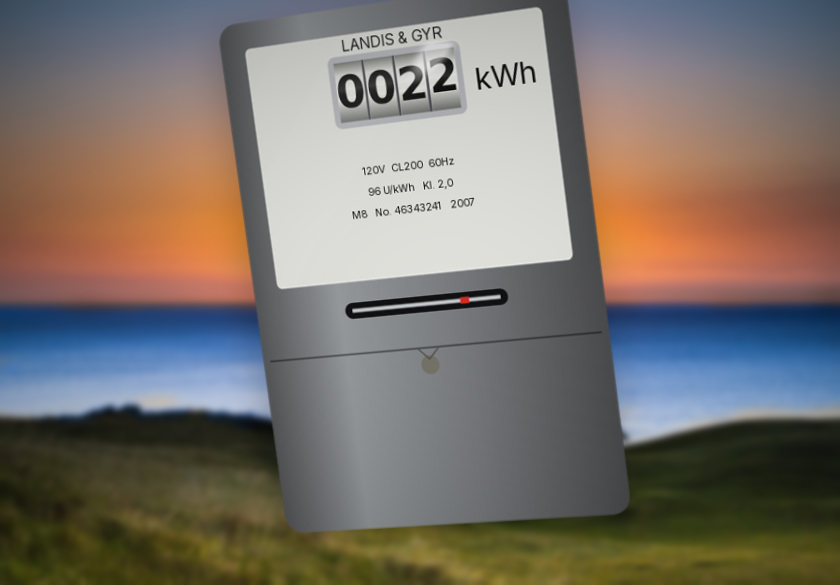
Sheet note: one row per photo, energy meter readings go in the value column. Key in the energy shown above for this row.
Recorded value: 22 kWh
